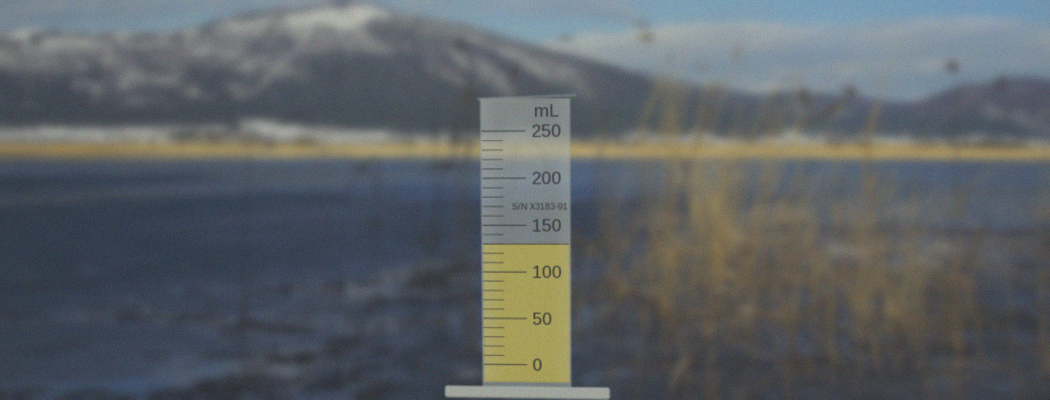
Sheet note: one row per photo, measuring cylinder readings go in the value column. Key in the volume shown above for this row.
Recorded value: 130 mL
